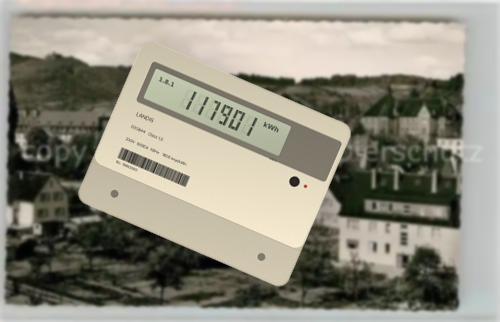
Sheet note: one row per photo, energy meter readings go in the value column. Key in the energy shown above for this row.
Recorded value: 117901 kWh
